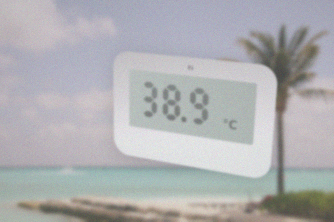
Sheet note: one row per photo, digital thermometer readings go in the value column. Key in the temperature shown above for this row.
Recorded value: 38.9 °C
